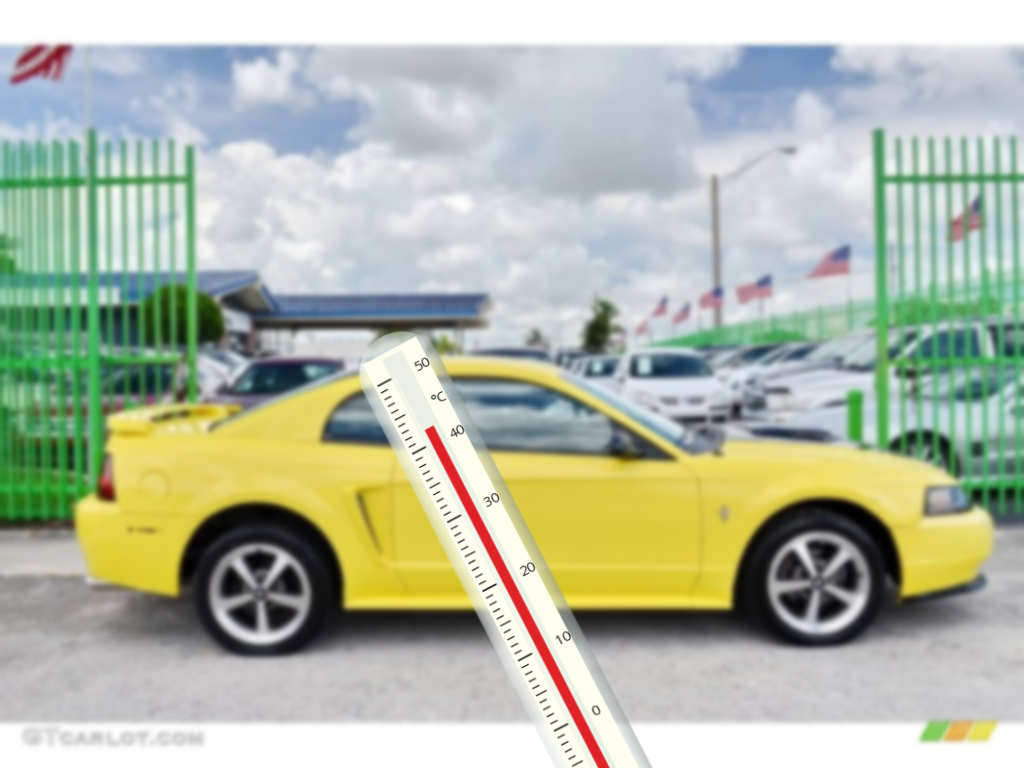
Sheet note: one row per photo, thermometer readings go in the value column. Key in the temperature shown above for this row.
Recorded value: 42 °C
